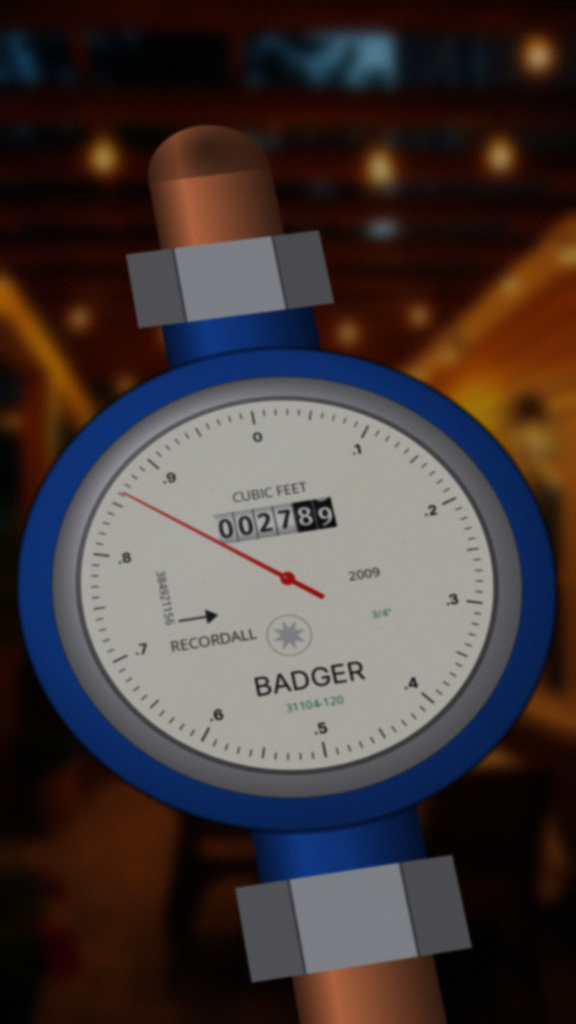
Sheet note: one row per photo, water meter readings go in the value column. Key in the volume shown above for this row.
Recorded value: 2788.86 ft³
